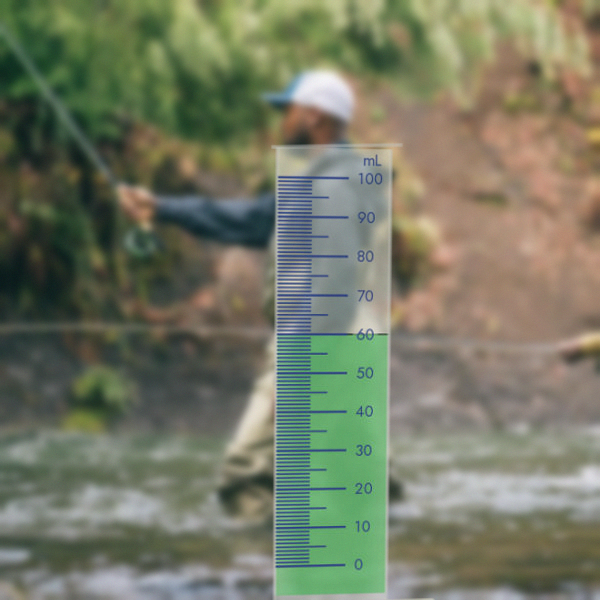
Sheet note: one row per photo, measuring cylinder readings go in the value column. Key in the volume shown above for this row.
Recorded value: 60 mL
